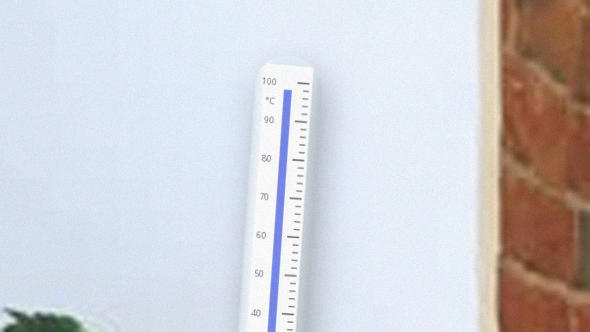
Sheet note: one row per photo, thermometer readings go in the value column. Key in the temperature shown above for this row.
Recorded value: 98 °C
